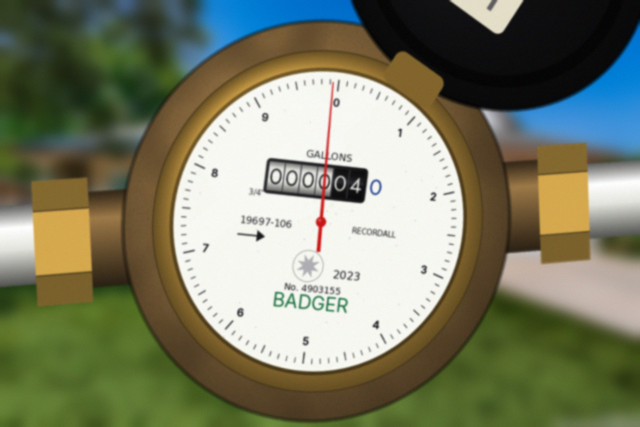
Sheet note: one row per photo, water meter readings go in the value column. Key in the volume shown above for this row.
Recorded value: 39.9 gal
